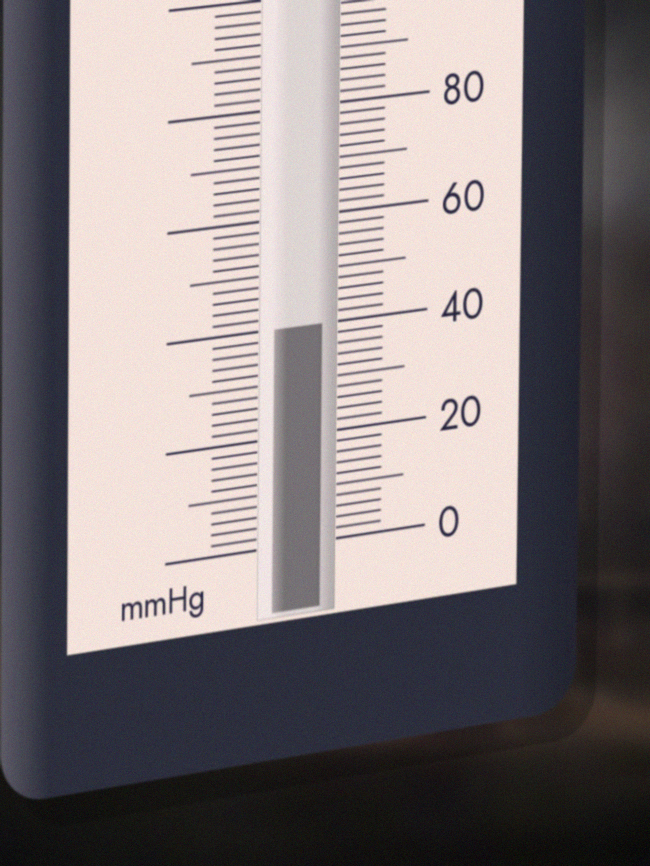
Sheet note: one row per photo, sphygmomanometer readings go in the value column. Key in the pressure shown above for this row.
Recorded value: 40 mmHg
